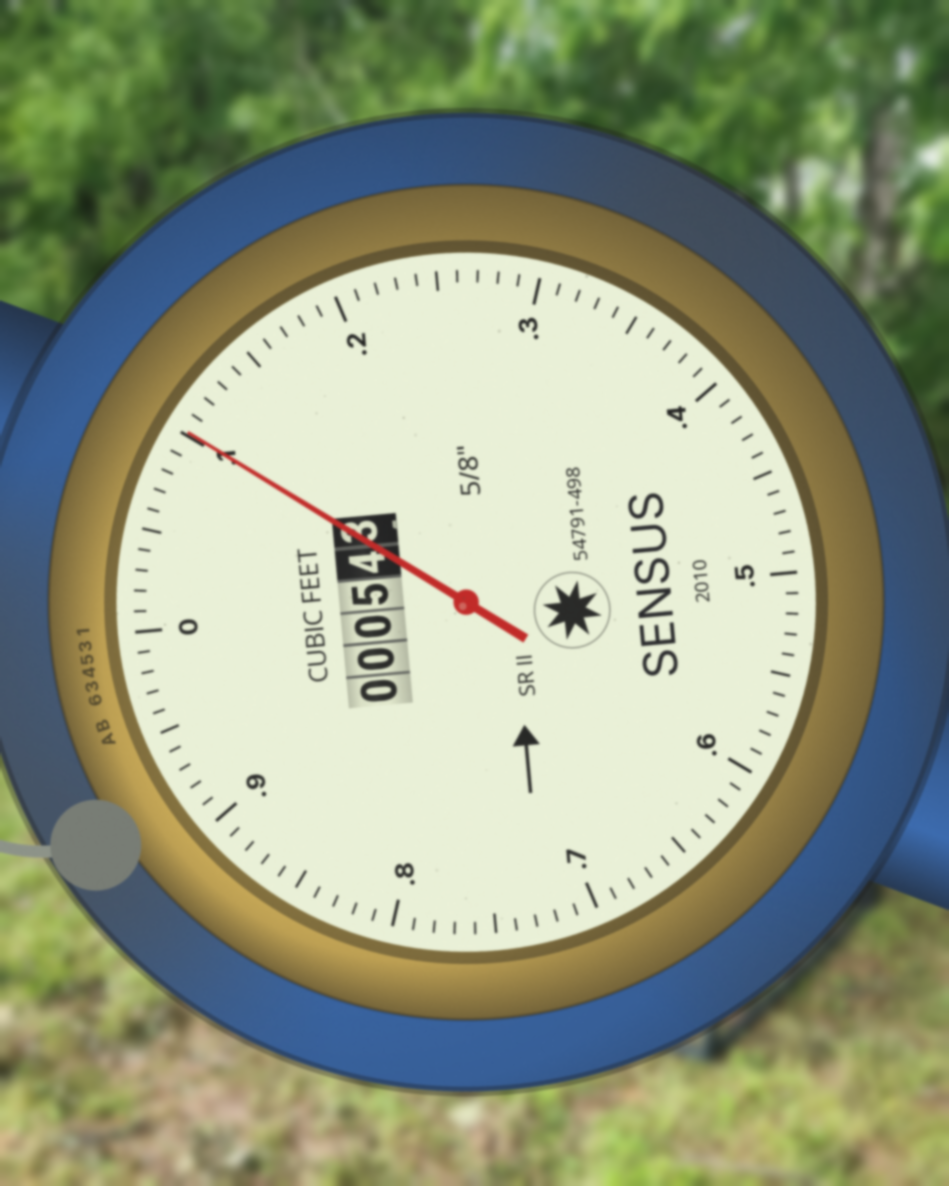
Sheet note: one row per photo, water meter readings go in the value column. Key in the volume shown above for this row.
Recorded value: 543.10 ft³
